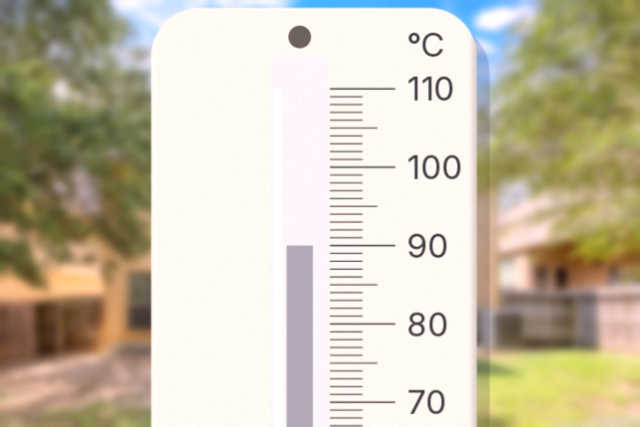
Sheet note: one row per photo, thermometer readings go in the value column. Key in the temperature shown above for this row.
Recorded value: 90 °C
